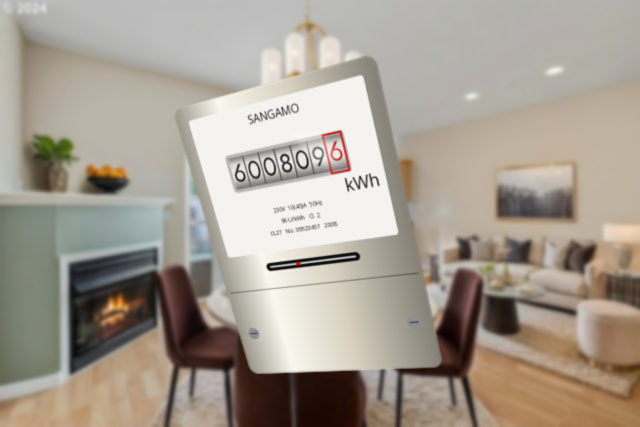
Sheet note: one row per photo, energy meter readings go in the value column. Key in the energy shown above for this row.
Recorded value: 600809.6 kWh
